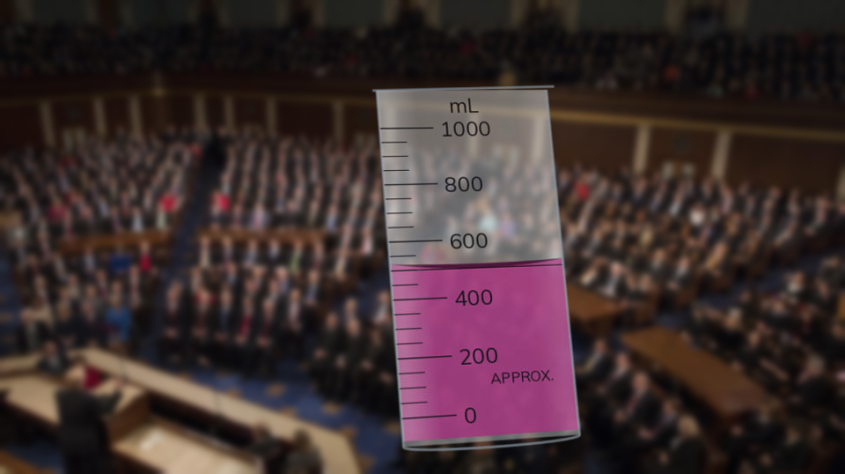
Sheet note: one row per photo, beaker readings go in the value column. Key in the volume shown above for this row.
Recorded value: 500 mL
